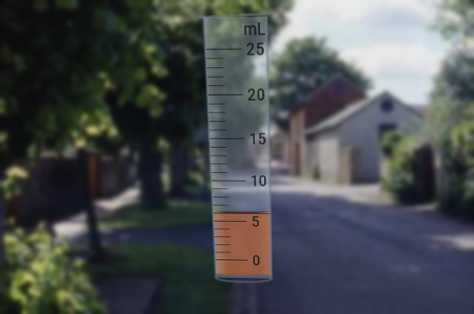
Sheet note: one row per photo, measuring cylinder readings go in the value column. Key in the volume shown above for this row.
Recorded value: 6 mL
